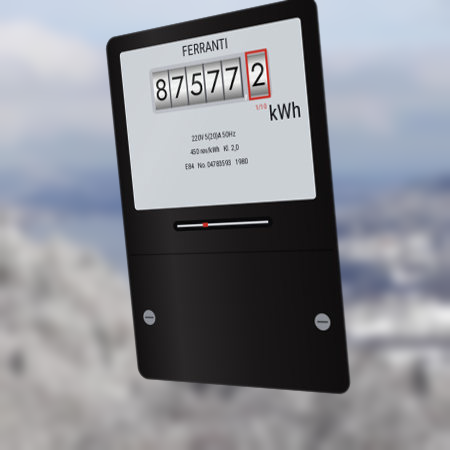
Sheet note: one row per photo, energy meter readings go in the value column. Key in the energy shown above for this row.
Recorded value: 87577.2 kWh
